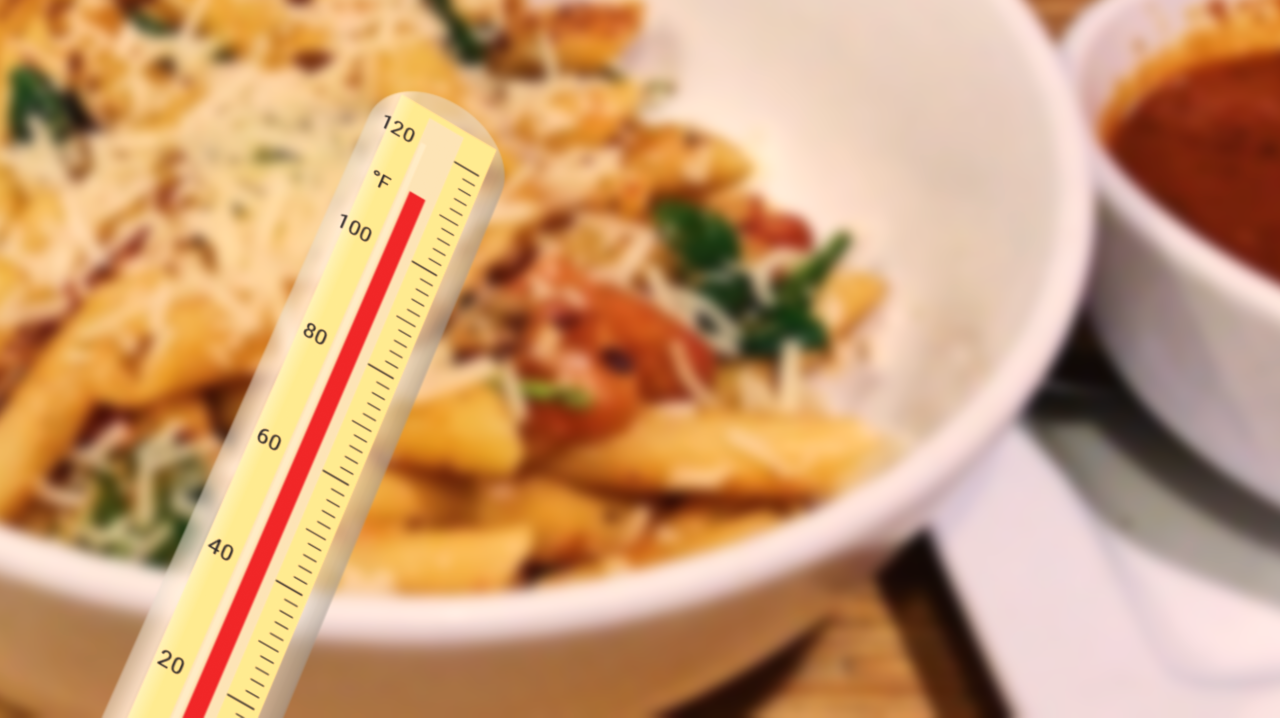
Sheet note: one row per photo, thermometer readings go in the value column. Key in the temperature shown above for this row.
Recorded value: 111 °F
